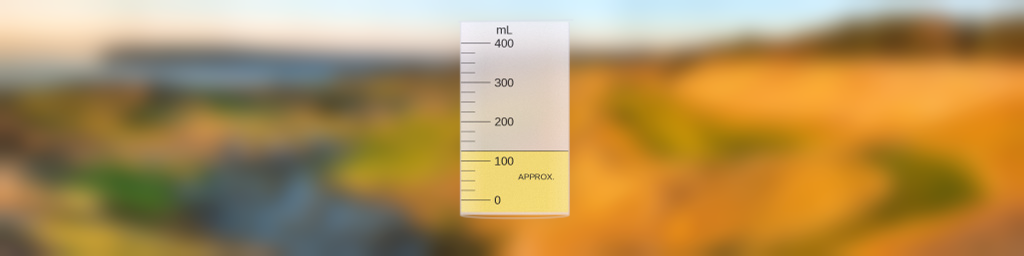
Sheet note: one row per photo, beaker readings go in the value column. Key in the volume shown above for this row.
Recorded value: 125 mL
